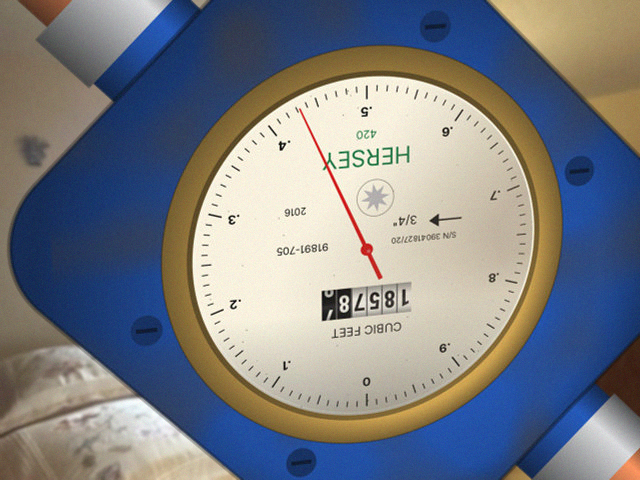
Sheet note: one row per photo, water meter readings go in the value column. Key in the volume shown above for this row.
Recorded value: 185787.43 ft³
